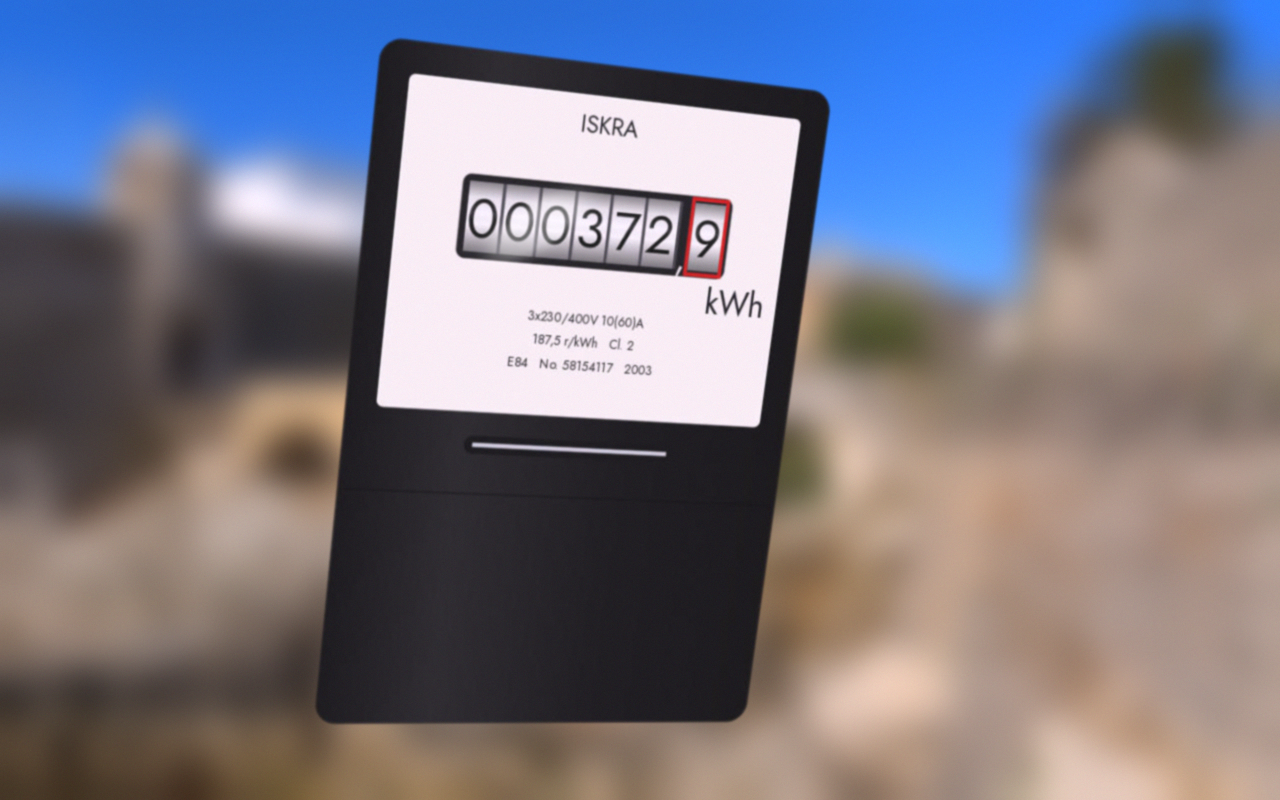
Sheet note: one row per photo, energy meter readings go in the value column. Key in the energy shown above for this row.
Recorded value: 372.9 kWh
